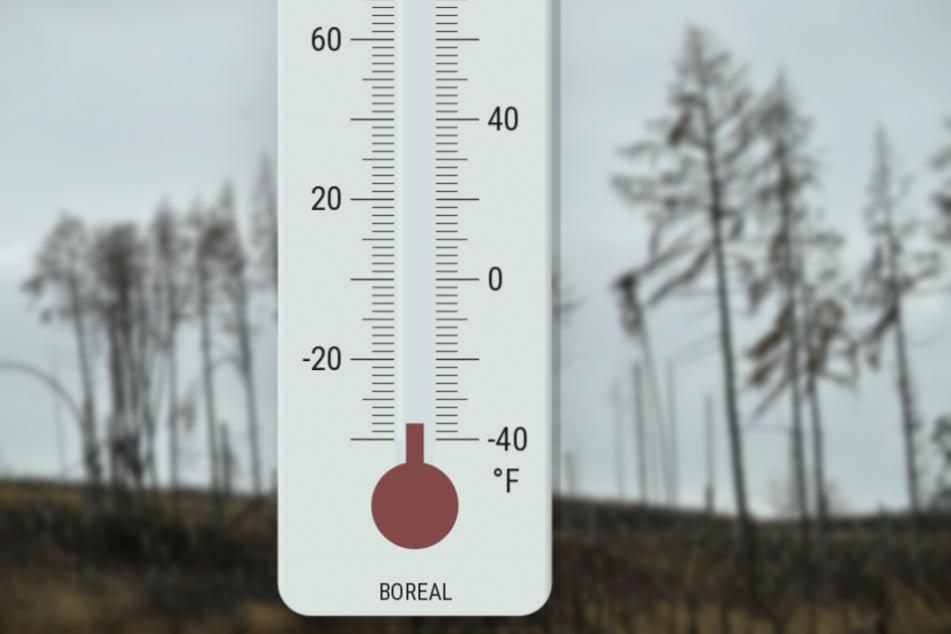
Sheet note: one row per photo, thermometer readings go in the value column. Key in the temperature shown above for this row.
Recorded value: -36 °F
